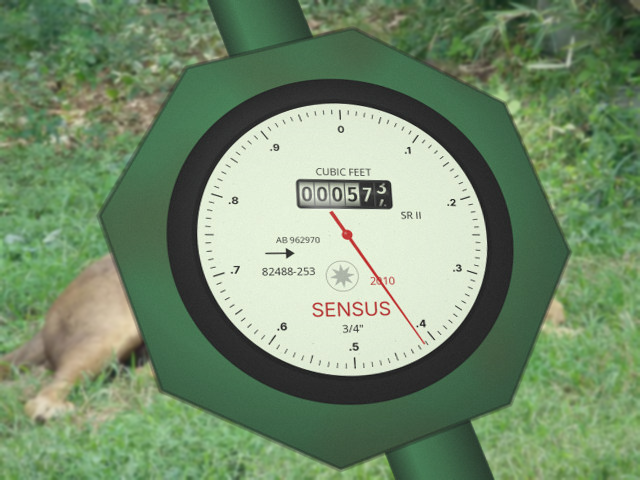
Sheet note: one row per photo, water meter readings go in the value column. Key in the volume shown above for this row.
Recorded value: 573.41 ft³
